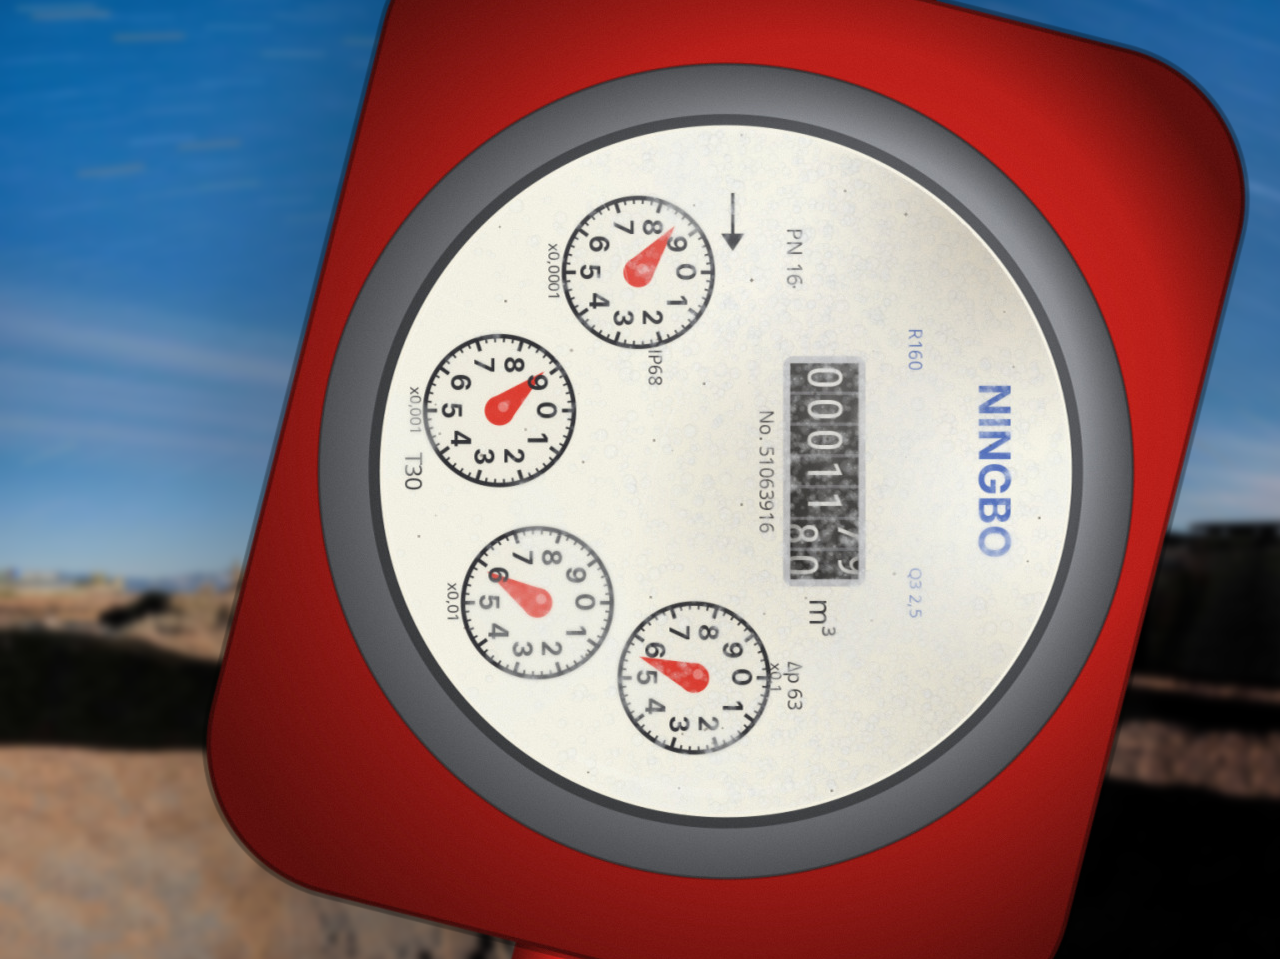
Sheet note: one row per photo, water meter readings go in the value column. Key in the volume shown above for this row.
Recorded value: 1179.5588 m³
